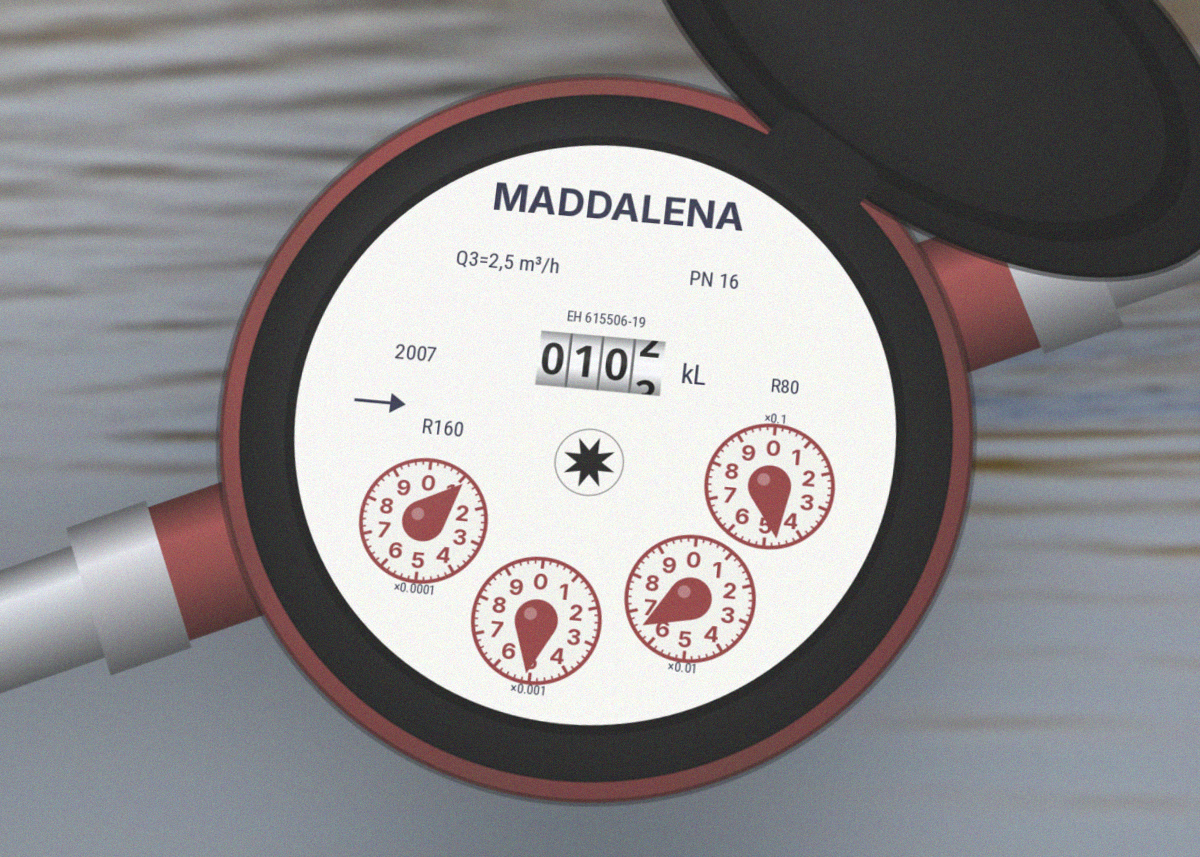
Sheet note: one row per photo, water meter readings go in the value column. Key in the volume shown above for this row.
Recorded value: 102.4651 kL
